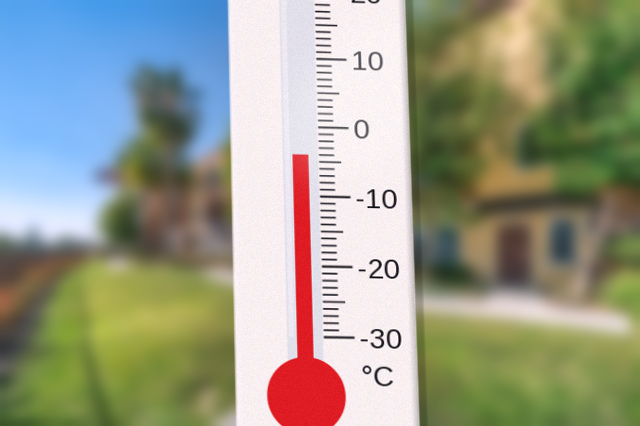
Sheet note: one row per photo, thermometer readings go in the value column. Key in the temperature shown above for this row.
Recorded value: -4 °C
